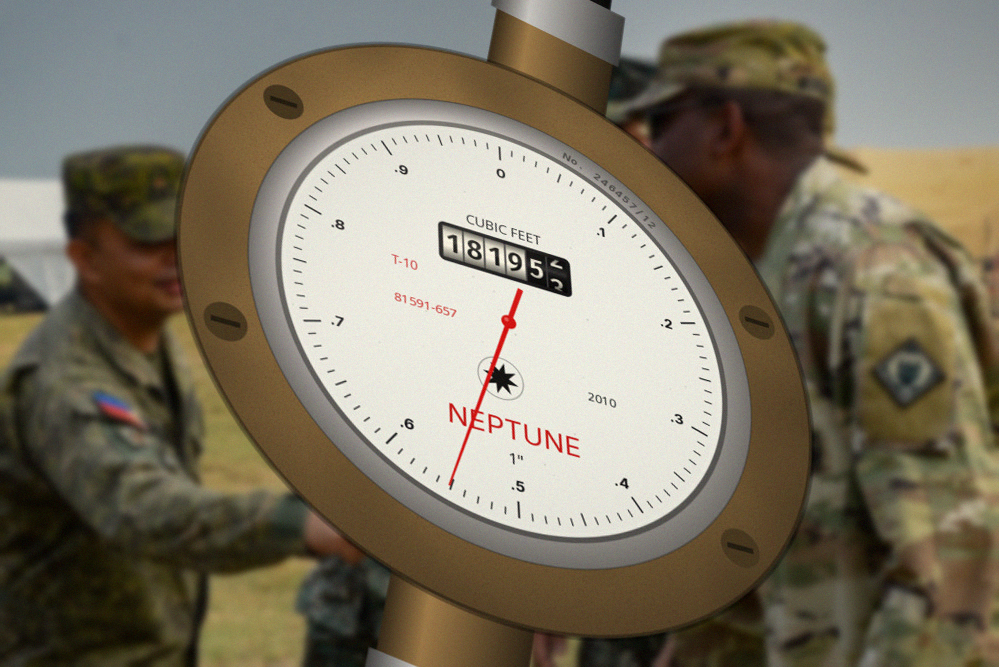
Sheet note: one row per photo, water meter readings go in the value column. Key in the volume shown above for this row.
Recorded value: 181952.55 ft³
